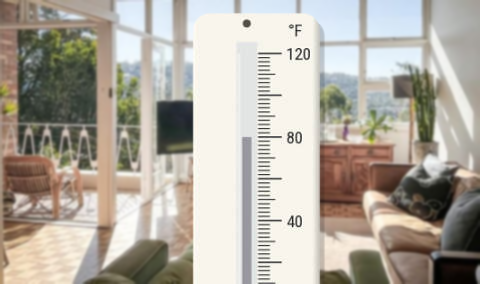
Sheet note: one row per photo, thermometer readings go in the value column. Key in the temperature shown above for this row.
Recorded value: 80 °F
